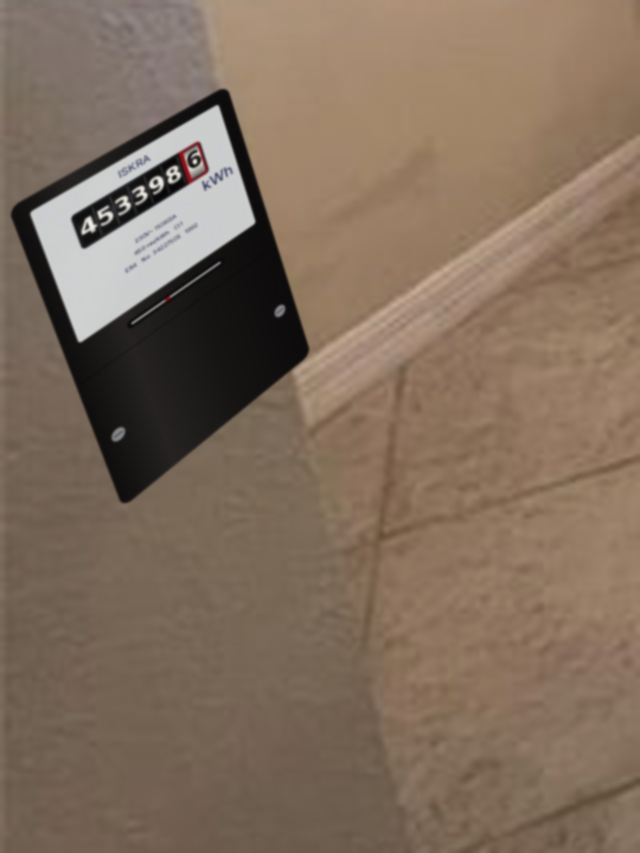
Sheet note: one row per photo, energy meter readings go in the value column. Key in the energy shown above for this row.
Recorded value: 453398.6 kWh
